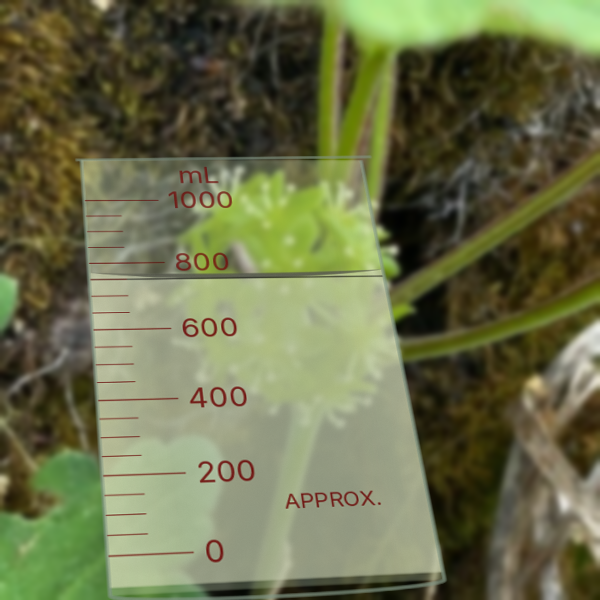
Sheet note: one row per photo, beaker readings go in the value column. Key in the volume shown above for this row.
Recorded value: 750 mL
